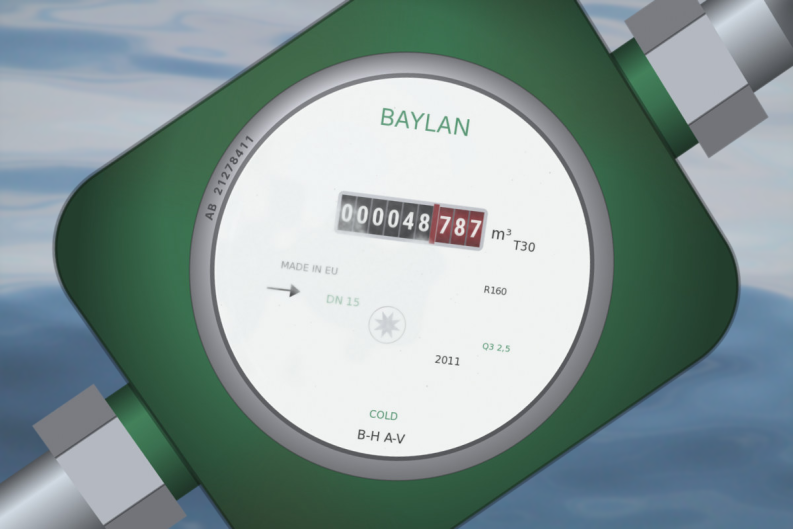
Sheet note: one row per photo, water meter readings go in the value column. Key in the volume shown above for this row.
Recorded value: 48.787 m³
